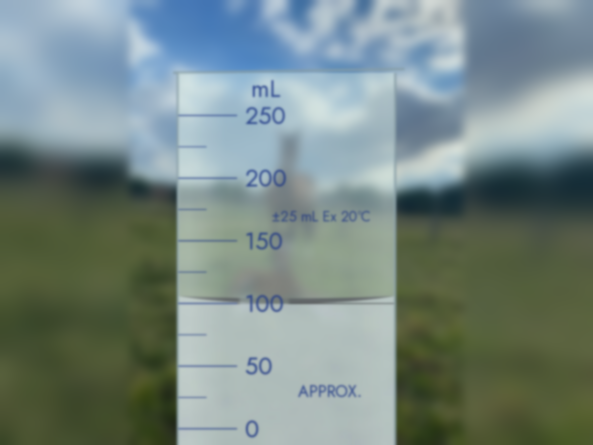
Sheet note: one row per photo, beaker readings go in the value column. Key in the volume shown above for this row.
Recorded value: 100 mL
